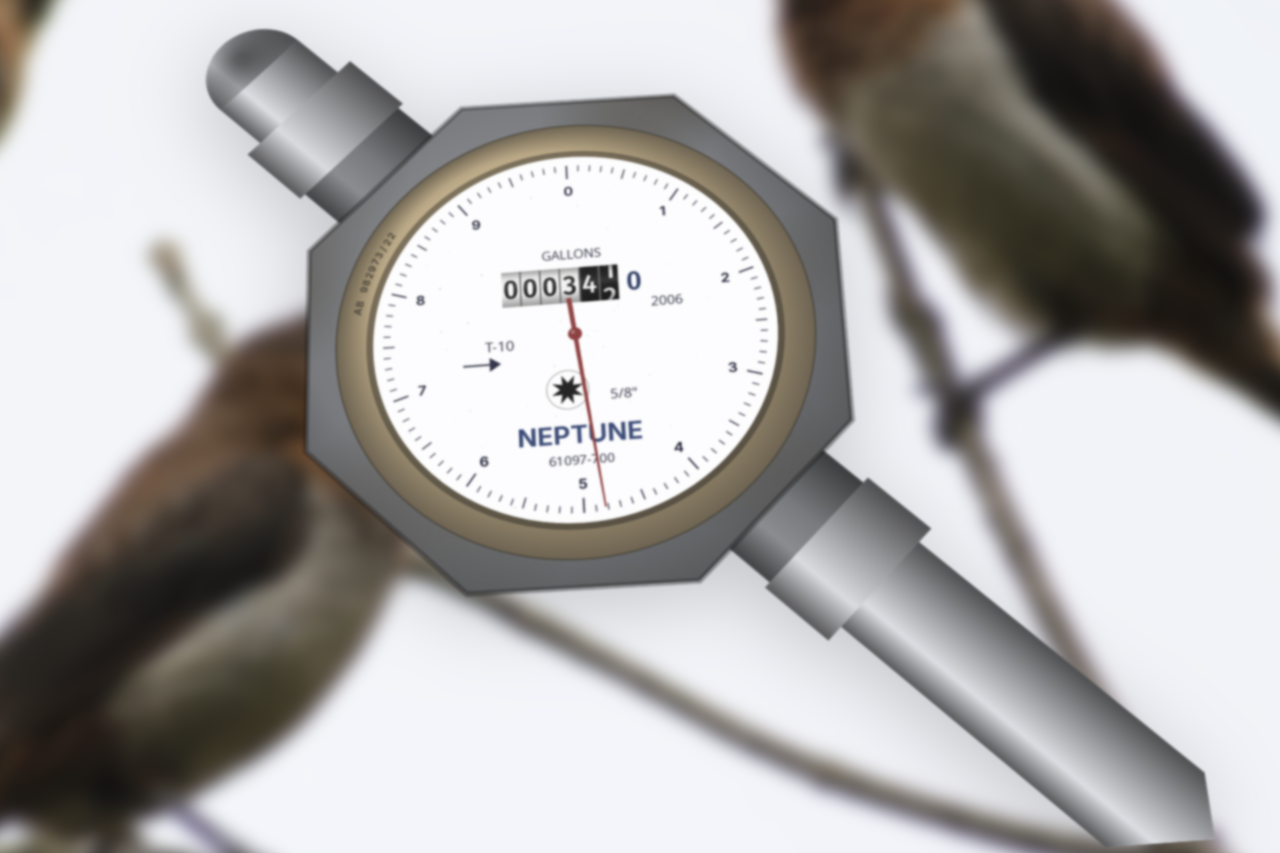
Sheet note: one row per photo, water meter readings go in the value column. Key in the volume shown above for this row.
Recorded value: 3414.8 gal
